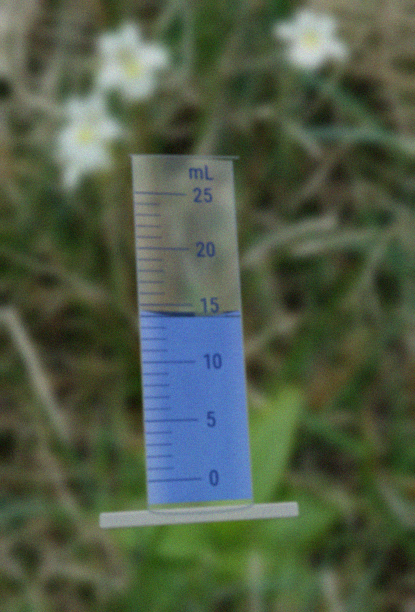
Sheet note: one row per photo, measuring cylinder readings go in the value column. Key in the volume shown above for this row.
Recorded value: 14 mL
